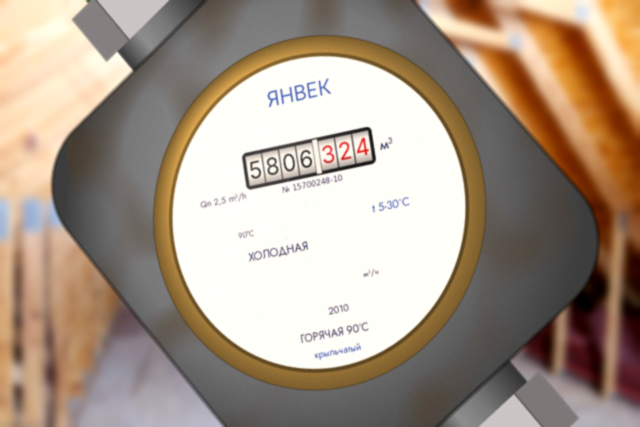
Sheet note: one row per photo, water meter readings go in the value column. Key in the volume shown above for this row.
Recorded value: 5806.324 m³
